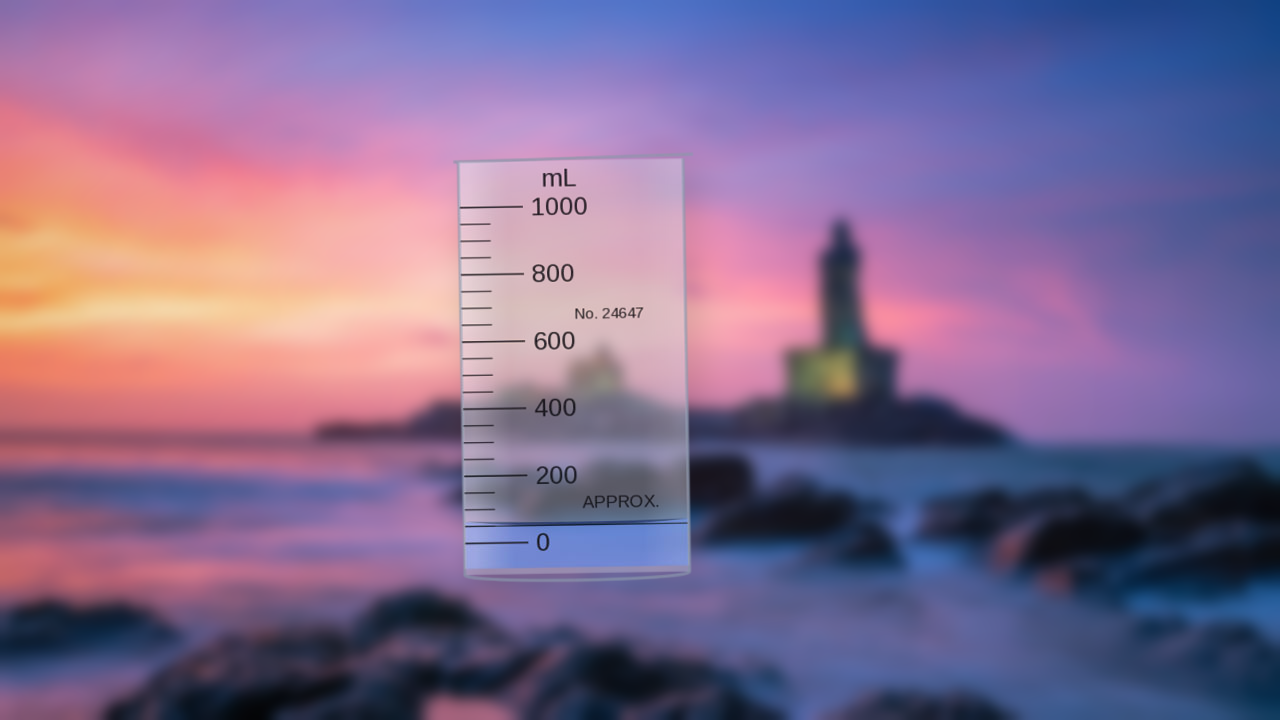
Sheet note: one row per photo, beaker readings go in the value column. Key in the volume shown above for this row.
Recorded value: 50 mL
